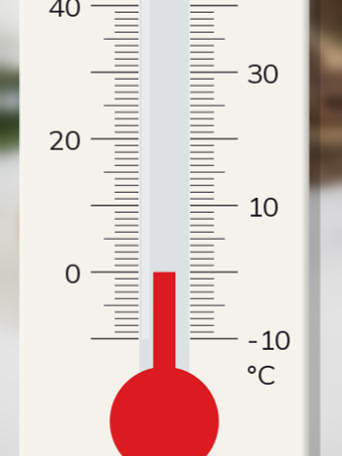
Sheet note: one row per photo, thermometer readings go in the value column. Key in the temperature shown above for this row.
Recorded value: 0 °C
